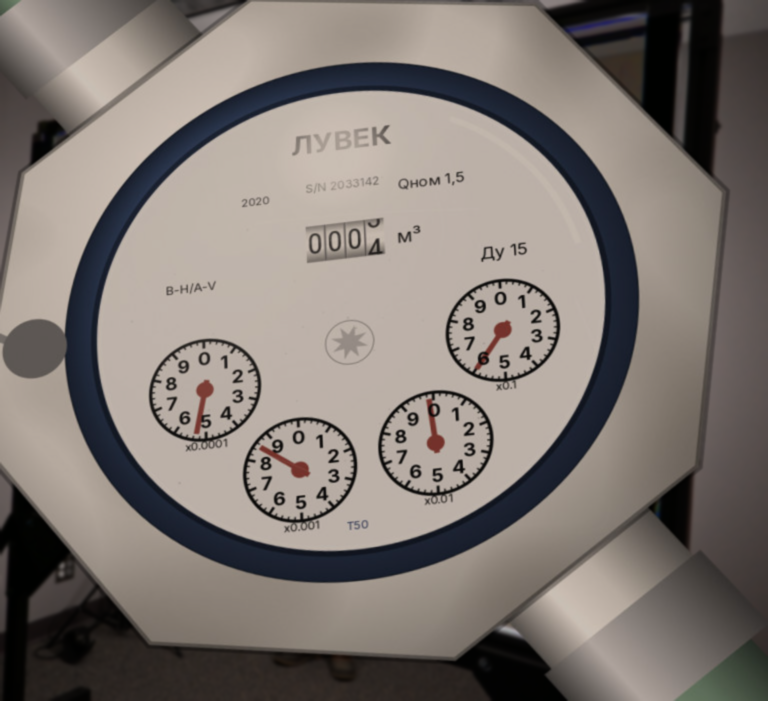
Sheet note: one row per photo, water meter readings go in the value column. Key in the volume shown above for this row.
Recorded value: 3.5985 m³
